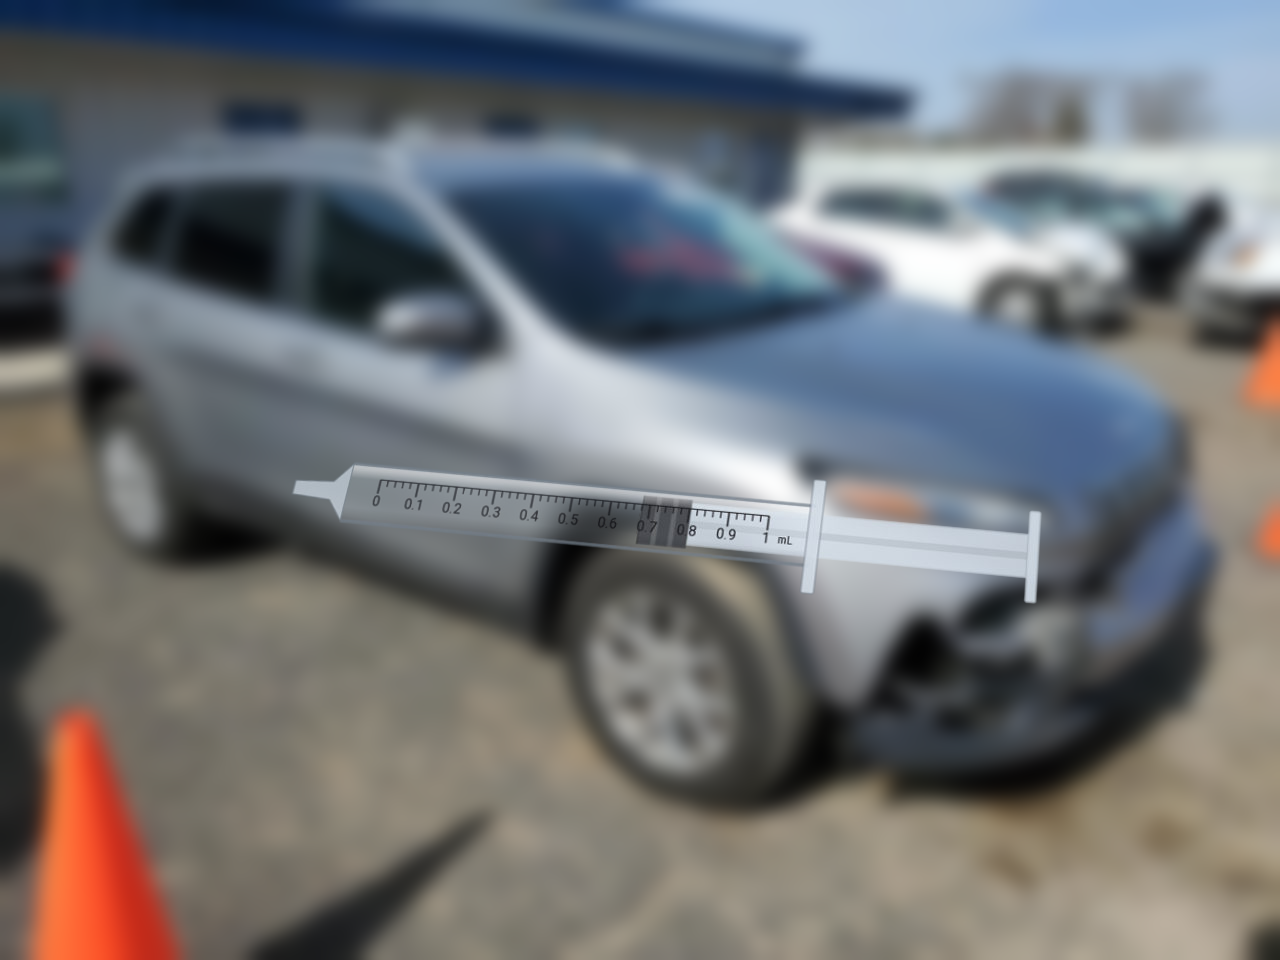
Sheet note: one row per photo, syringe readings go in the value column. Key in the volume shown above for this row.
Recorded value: 0.68 mL
